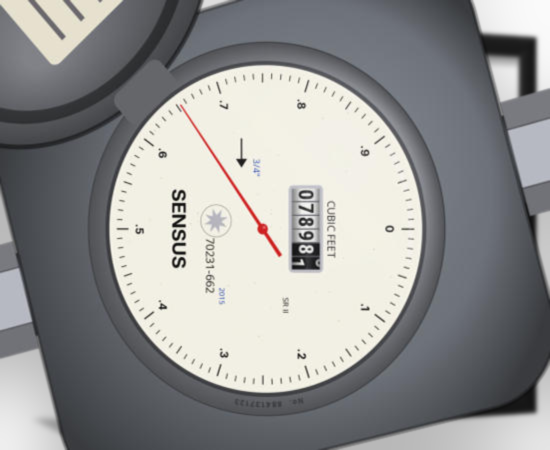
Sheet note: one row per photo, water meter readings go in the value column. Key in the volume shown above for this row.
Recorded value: 78980.65 ft³
